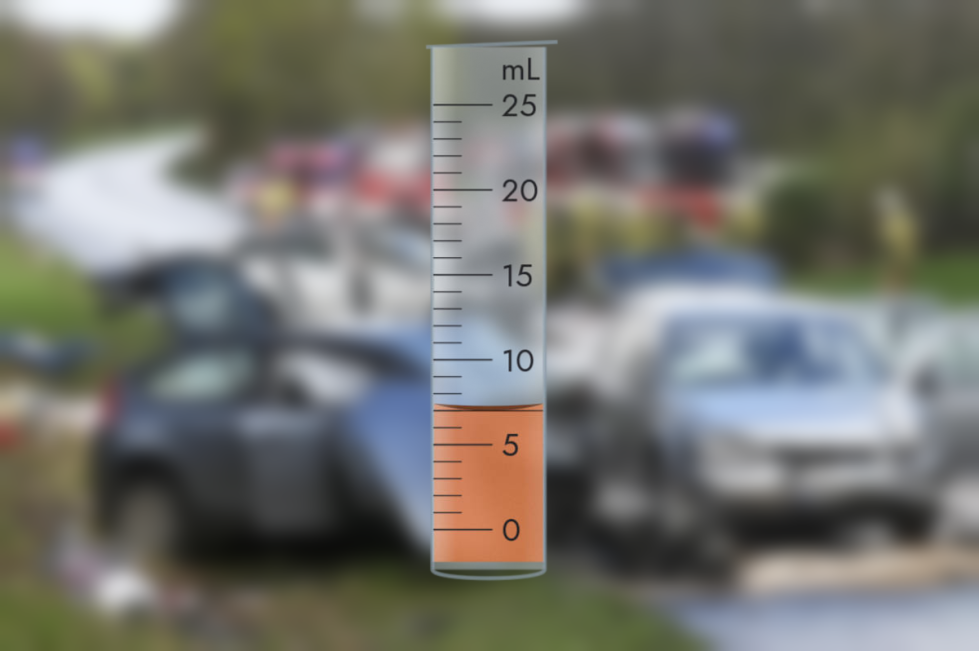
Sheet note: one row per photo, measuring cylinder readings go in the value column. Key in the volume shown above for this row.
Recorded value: 7 mL
